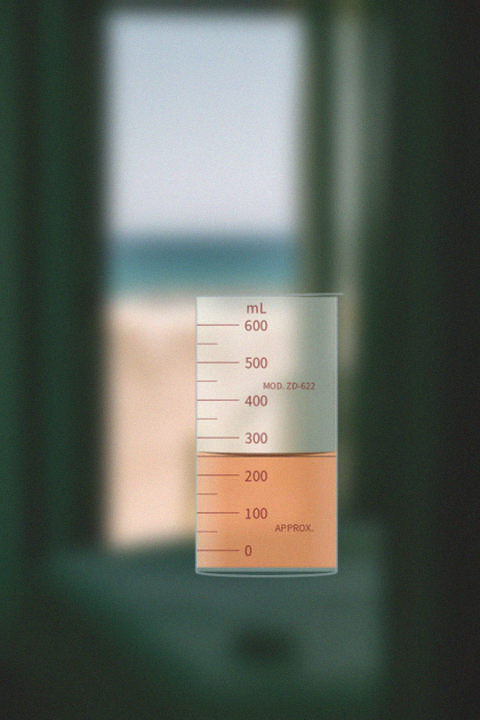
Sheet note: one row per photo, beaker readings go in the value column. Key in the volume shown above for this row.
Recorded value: 250 mL
